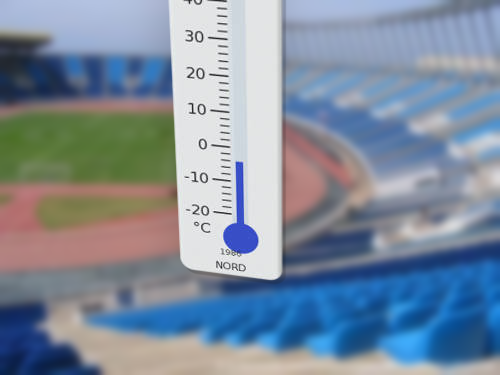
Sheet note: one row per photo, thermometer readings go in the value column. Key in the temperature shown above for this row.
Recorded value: -4 °C
